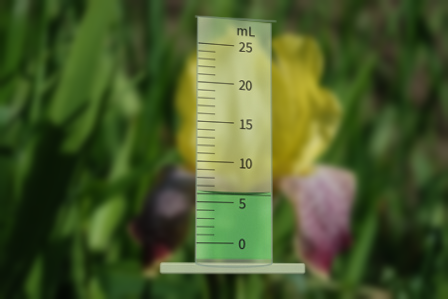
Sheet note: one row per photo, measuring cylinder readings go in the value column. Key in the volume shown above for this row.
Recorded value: 6 mL
